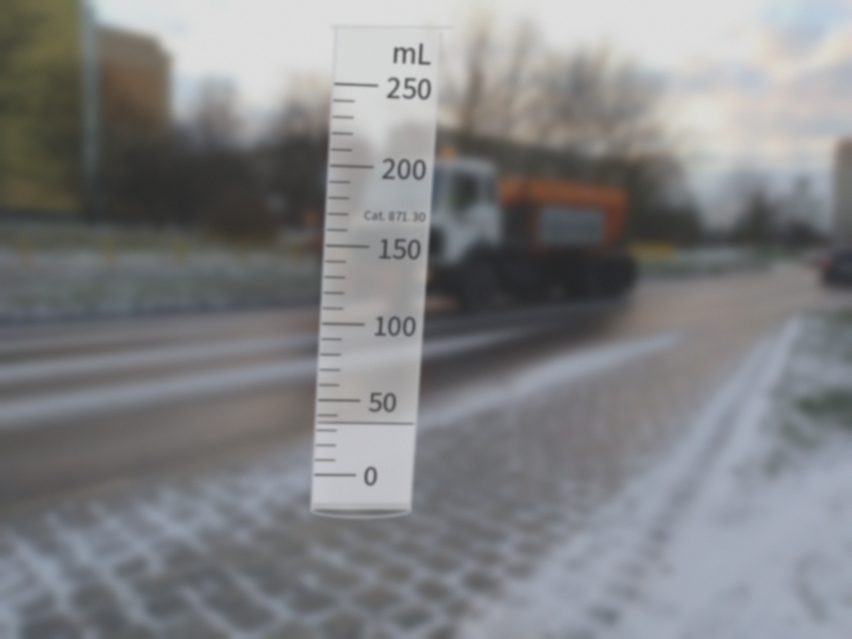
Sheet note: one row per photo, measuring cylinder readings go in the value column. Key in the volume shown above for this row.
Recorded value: 35 mL
